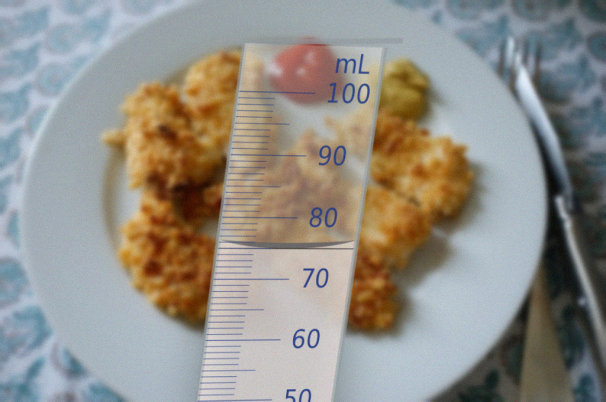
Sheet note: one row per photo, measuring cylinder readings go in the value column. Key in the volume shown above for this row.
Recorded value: 75 mL
